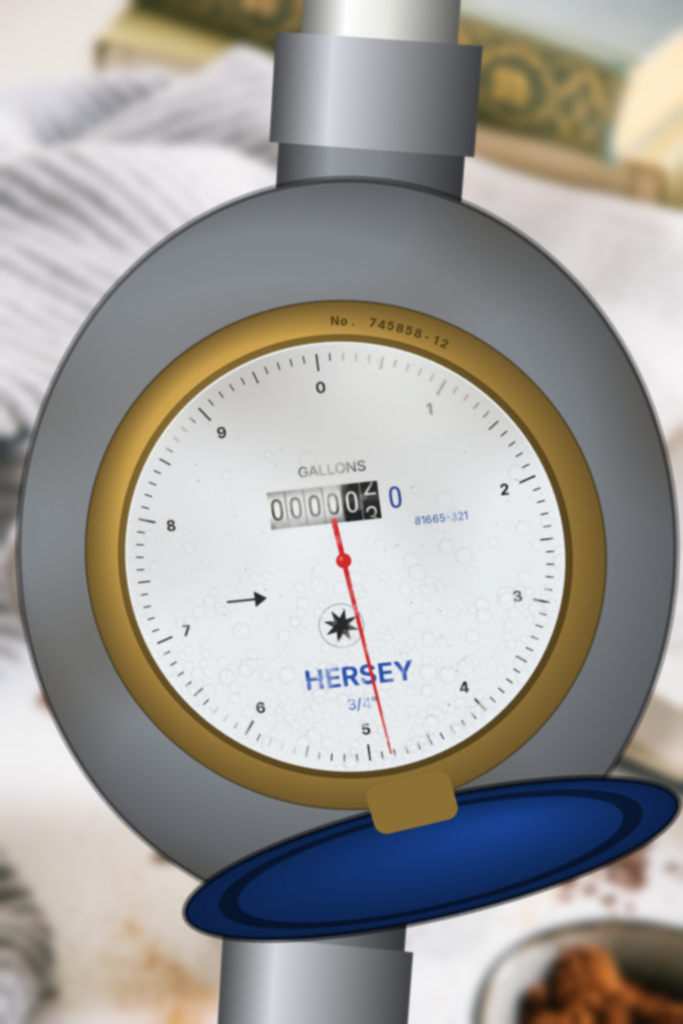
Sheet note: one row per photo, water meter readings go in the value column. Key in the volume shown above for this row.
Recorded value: 24.8 gal
